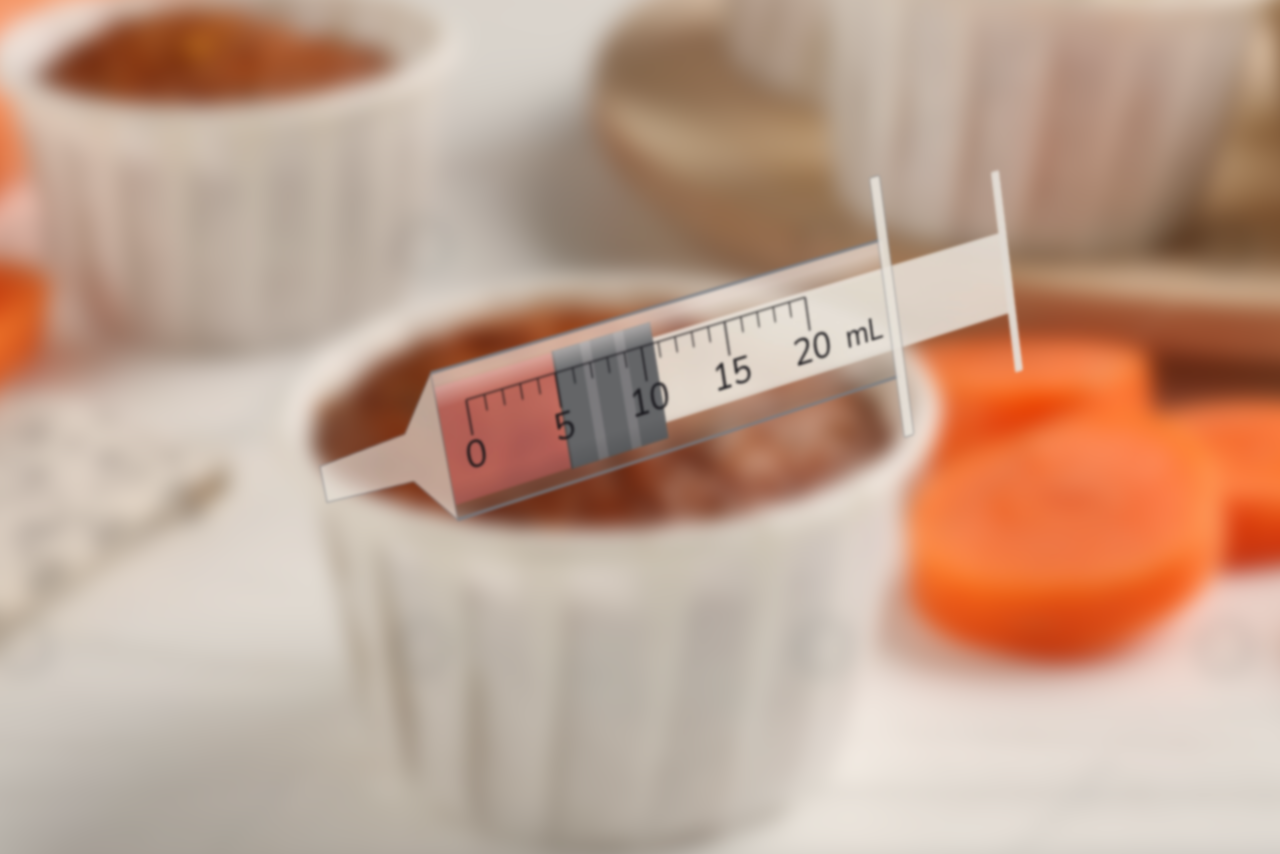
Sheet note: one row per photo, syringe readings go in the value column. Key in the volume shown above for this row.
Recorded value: 5 mL
